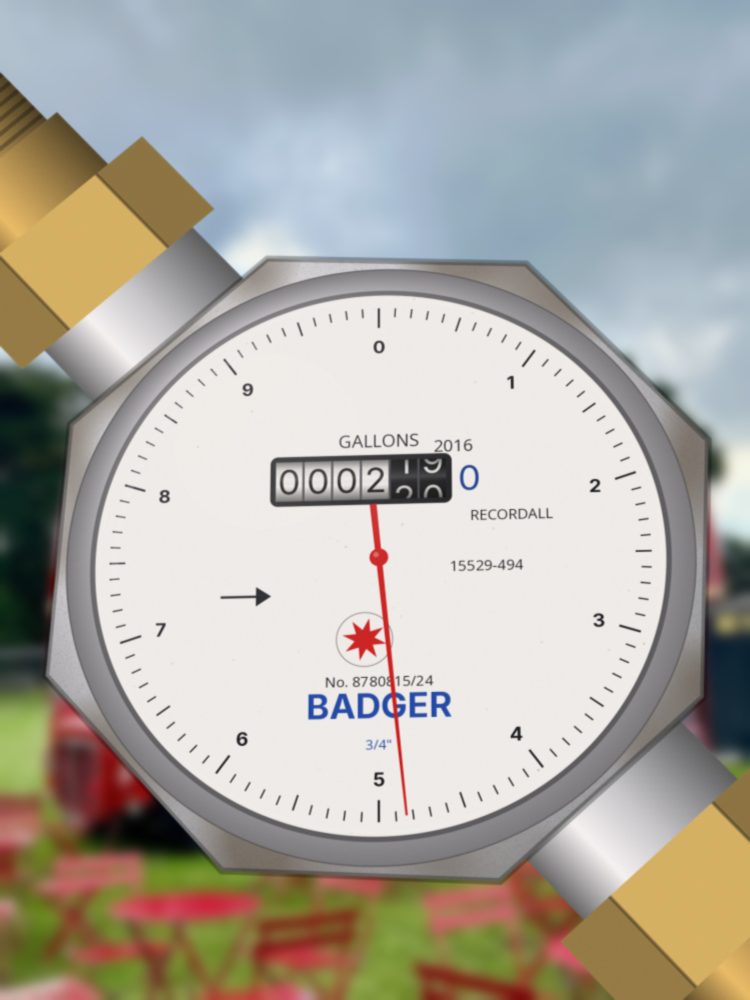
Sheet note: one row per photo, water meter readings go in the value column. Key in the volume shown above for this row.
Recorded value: 2194.8 gal
